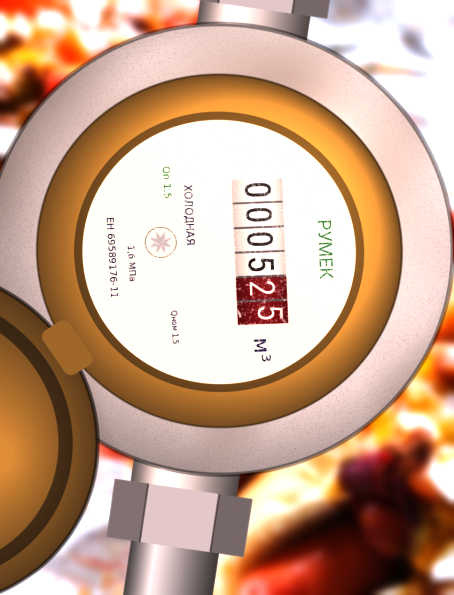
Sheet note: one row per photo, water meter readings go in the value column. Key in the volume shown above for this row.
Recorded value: 5.25 m³
